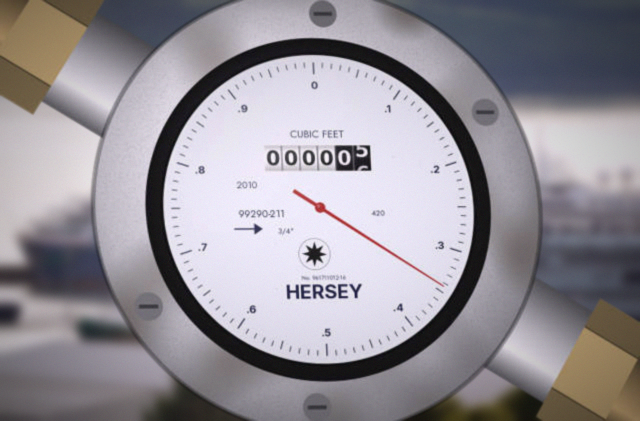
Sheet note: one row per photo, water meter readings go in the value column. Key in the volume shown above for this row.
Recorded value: 5.34 ft³
